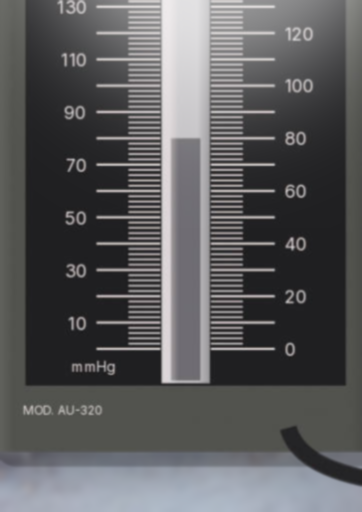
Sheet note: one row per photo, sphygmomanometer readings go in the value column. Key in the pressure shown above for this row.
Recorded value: 80 mmHg
